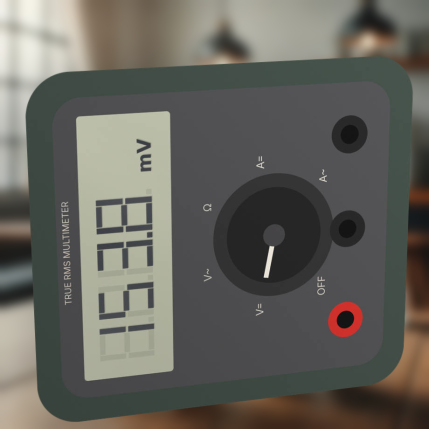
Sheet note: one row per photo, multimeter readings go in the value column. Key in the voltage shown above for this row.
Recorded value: 153.8 mV
